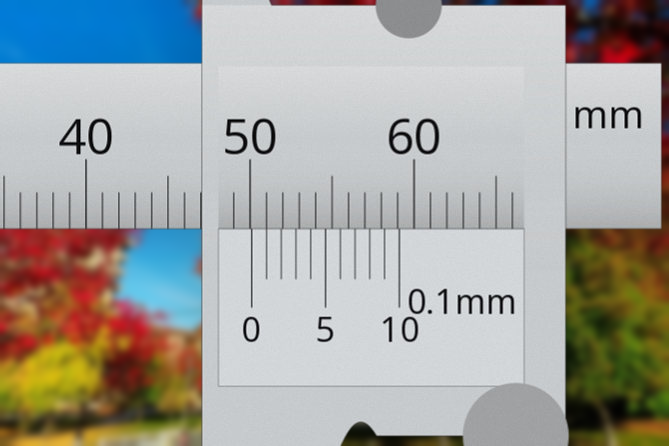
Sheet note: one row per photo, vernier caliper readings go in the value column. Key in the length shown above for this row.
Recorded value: 50.1 mm
